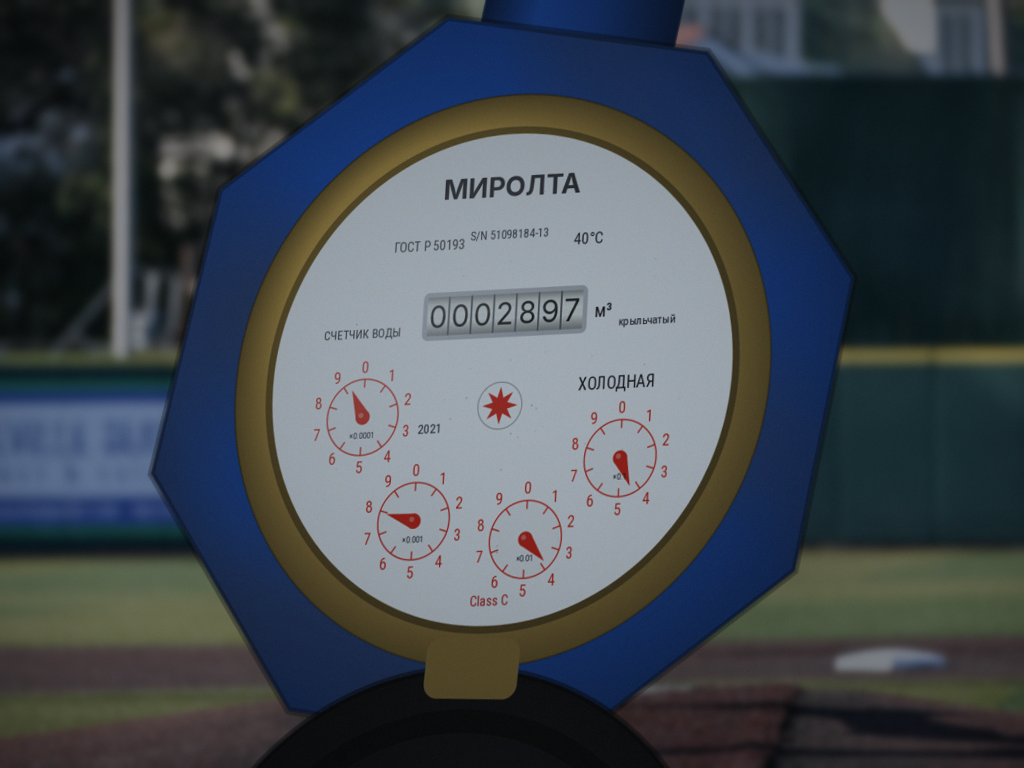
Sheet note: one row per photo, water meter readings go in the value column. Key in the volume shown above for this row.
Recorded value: 2897.4379 m³
